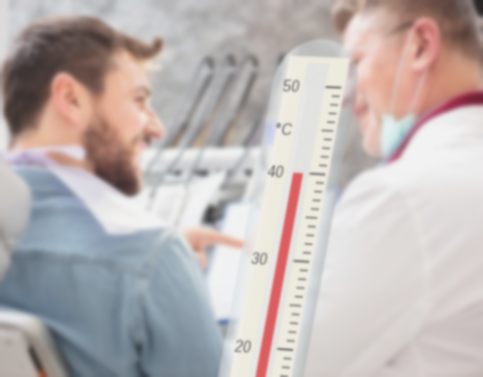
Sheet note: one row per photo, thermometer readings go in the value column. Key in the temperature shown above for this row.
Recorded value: 40 °C
